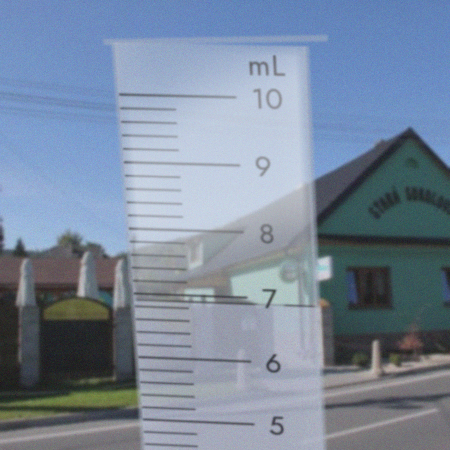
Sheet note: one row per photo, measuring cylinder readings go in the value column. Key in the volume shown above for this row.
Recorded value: 6.9 mL
